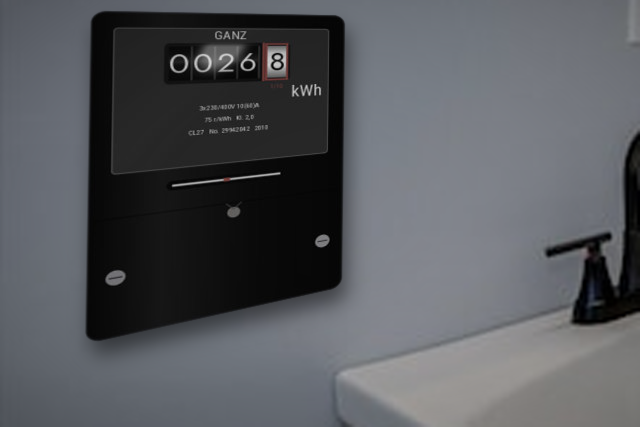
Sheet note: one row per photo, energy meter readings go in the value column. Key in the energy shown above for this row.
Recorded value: 26.8 kWh
